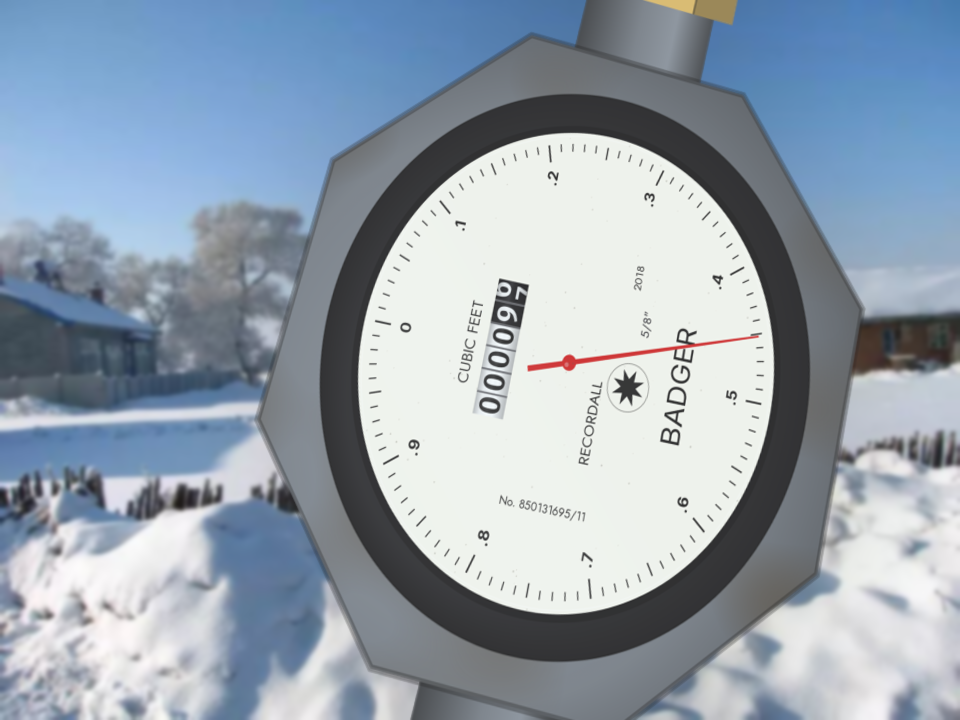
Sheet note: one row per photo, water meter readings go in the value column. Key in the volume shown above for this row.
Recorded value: 96.45 ft³
